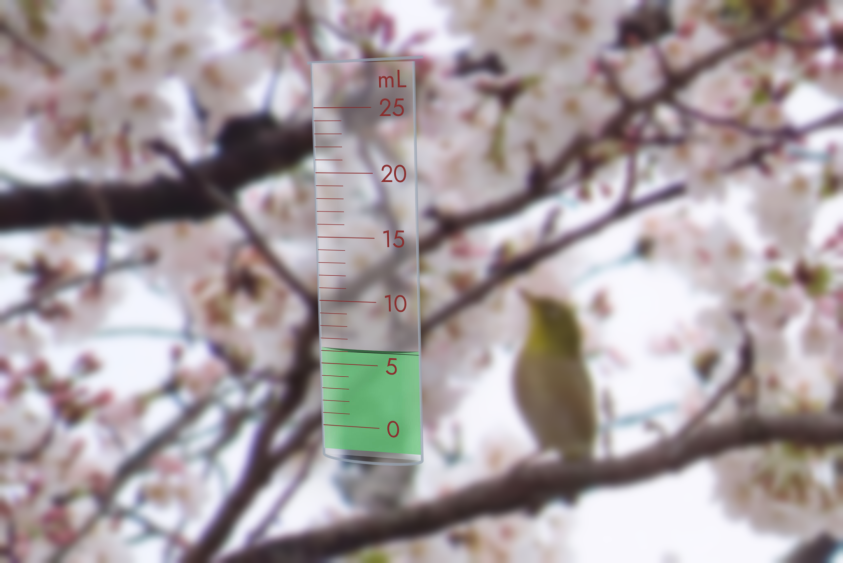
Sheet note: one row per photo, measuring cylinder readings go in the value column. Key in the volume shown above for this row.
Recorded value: 6 mL
